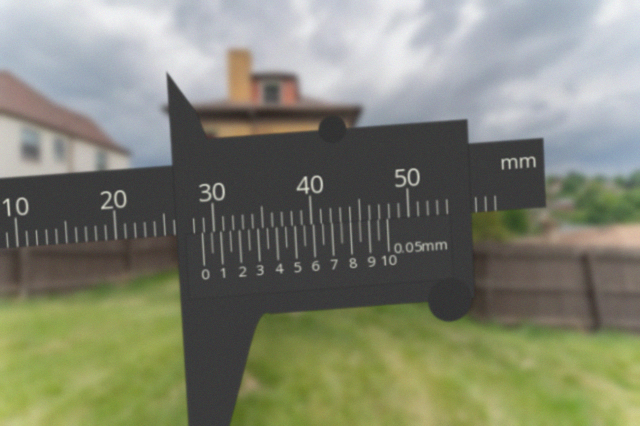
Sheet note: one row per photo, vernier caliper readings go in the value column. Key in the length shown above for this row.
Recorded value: 28.8 mm
